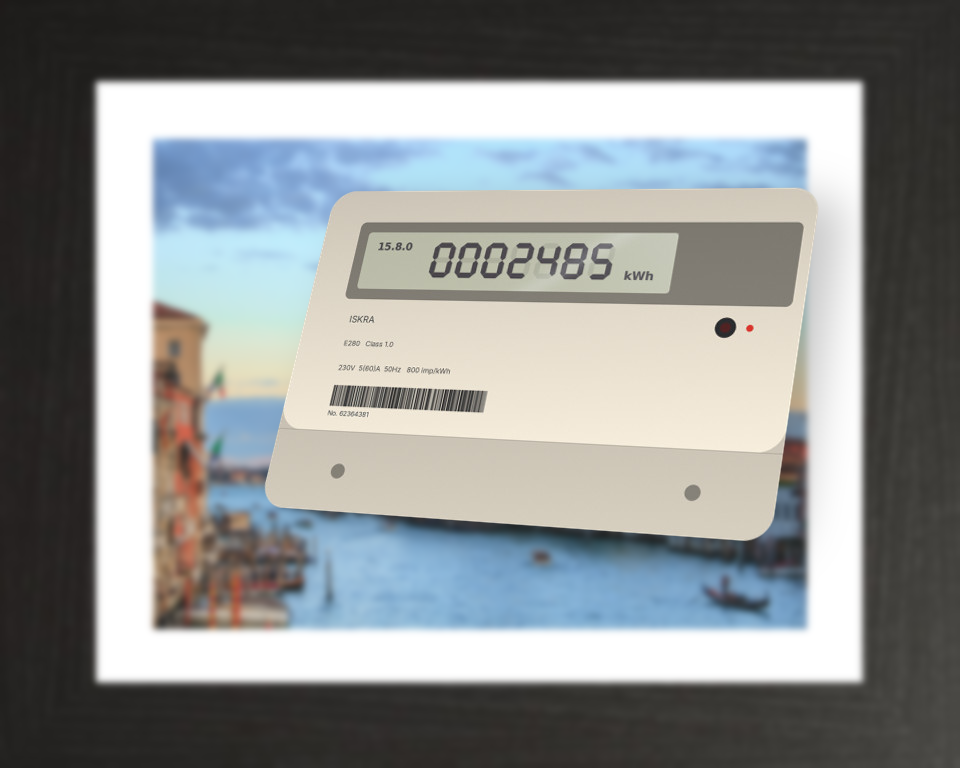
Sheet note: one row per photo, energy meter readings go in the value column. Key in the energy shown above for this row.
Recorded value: 2485 kWh
